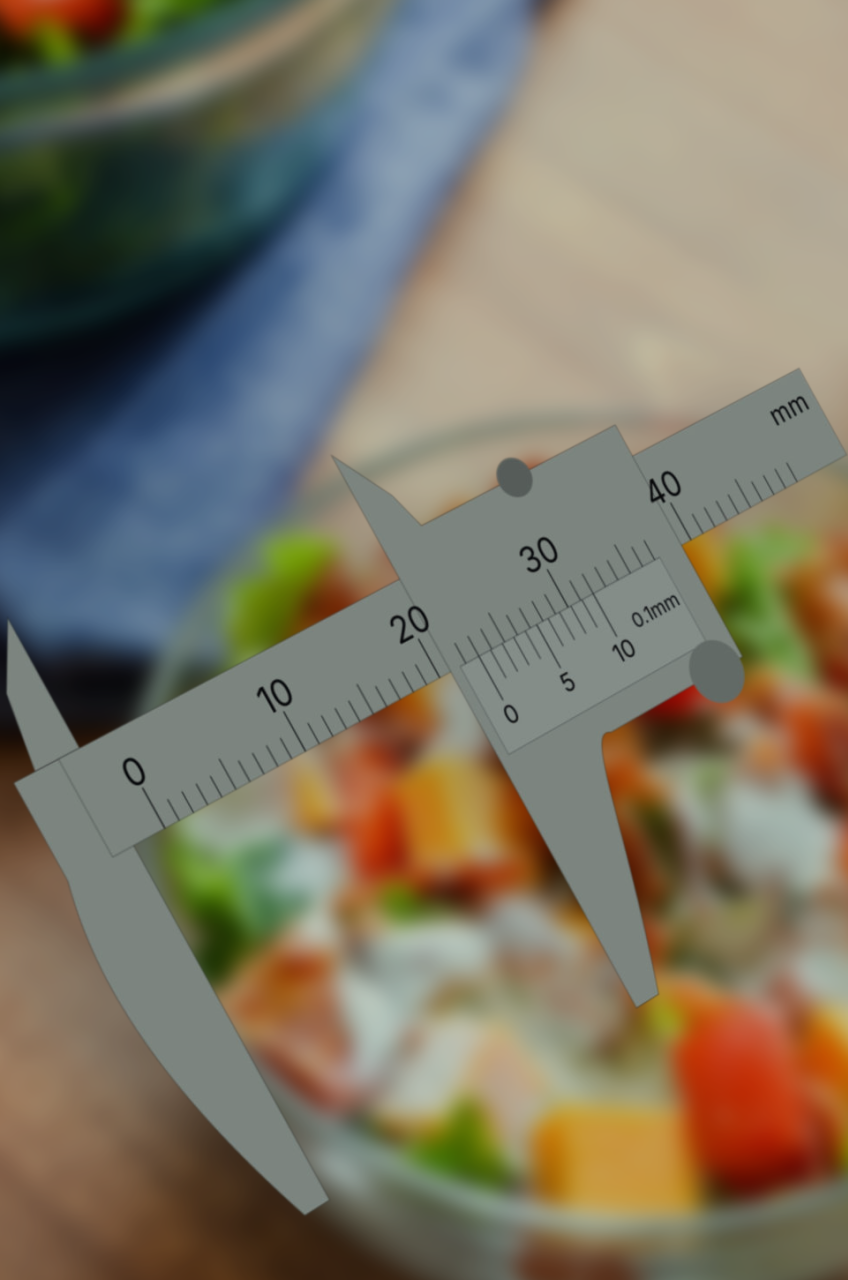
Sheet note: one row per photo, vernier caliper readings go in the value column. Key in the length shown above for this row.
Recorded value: 23.0 mm
